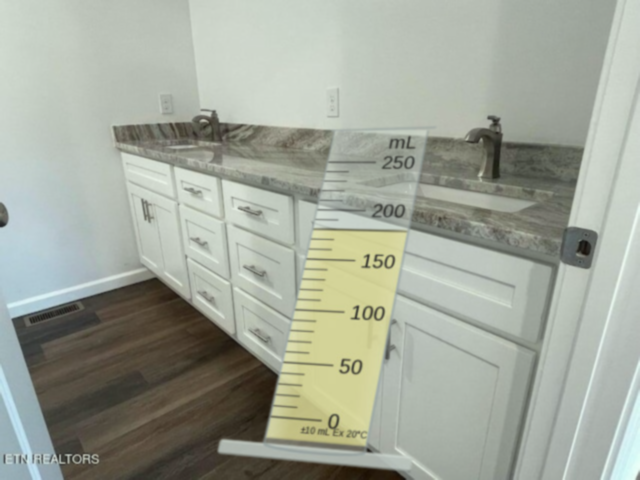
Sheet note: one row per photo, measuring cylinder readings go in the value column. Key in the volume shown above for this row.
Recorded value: 180 mL
